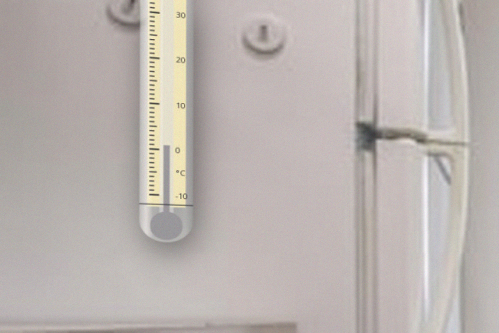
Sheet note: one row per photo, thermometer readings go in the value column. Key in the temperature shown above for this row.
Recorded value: 1 °C
